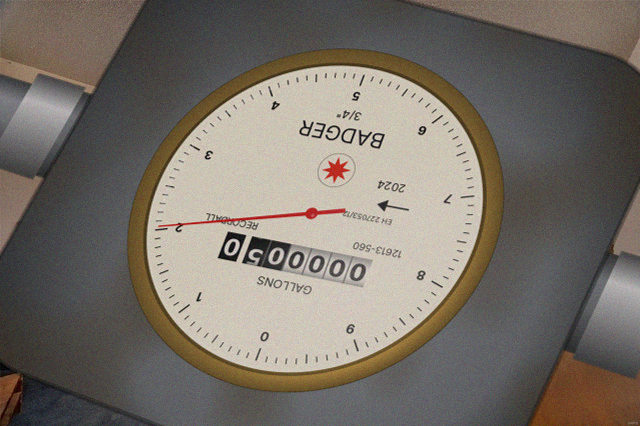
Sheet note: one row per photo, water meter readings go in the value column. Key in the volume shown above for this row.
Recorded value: 52.0 gal
